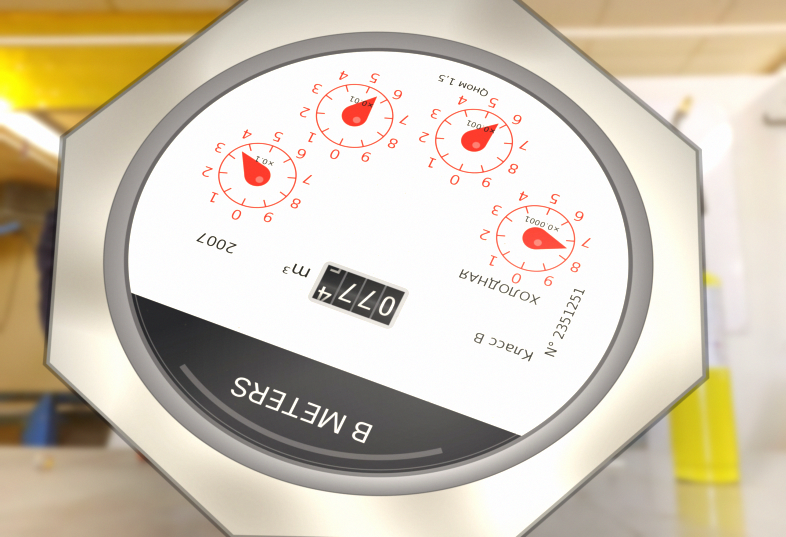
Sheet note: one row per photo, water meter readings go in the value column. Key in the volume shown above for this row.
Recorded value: 774.3557 m³
